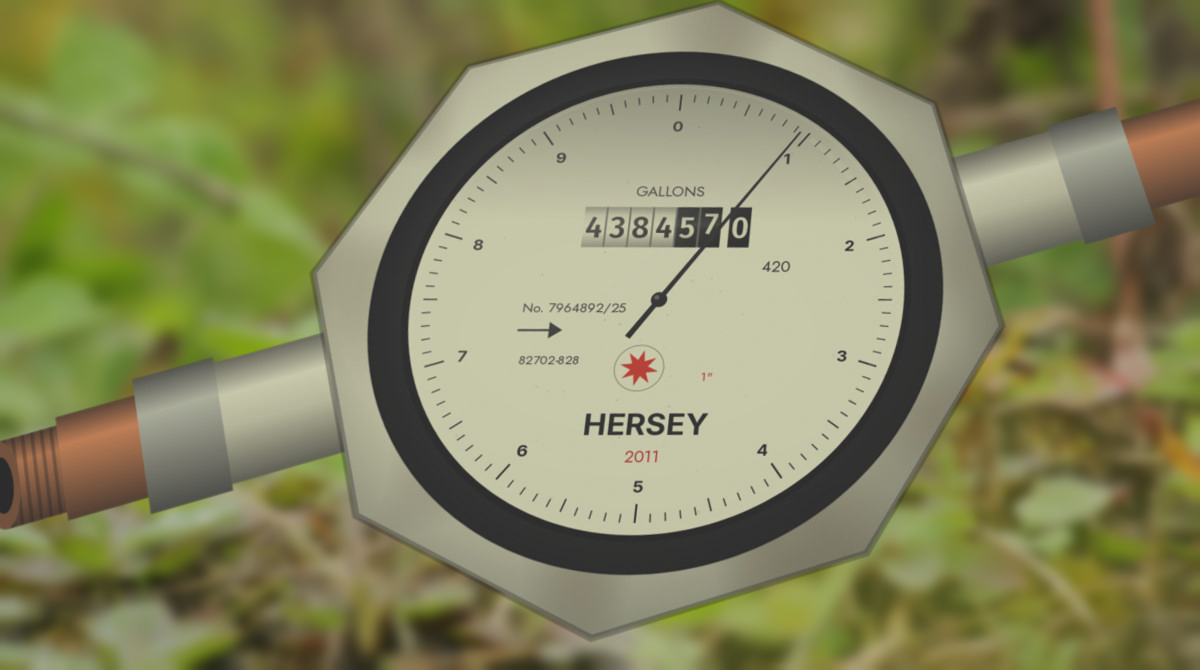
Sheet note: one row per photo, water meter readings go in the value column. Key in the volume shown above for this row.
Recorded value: 4384570.9 gal
